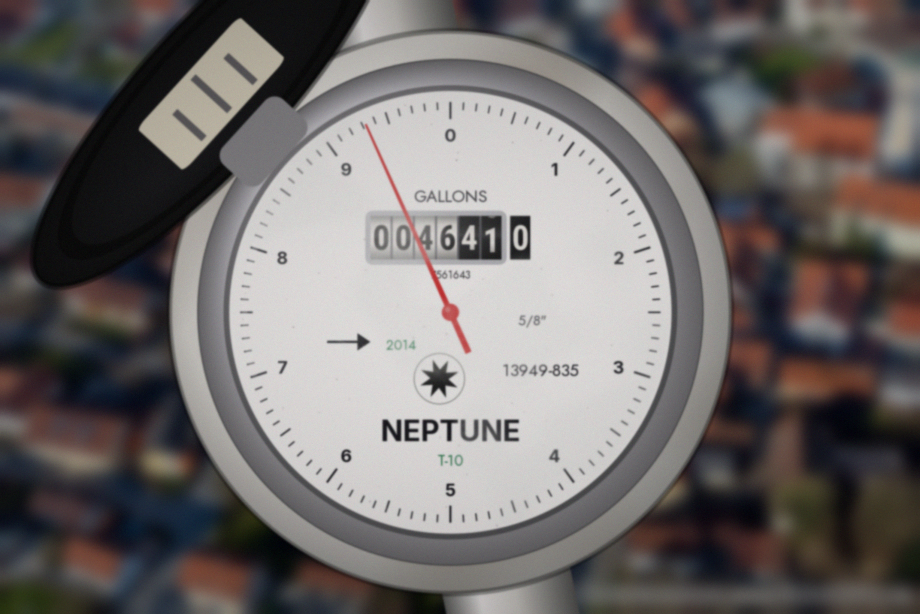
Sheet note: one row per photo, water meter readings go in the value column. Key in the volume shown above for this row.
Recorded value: 46409.3 gal
